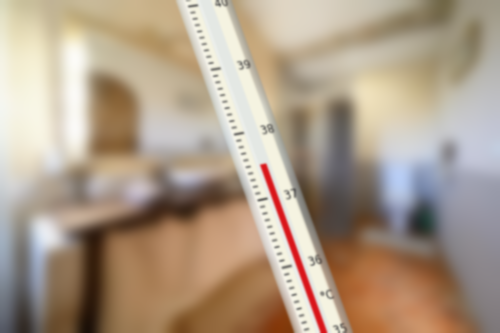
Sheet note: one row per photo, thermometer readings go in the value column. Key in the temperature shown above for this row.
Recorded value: 37.5 °C
